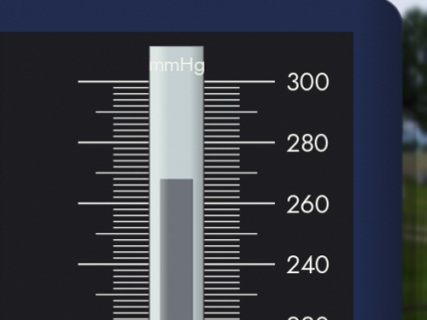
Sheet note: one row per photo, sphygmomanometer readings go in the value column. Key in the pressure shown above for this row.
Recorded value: 268 mmHg
